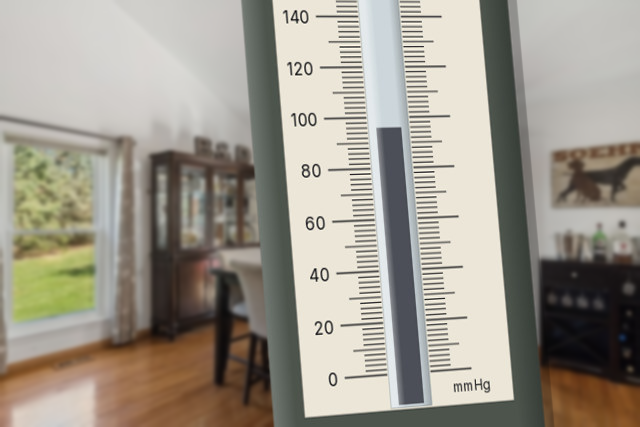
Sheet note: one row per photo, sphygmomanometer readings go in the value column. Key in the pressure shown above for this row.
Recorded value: 96 mmHg
